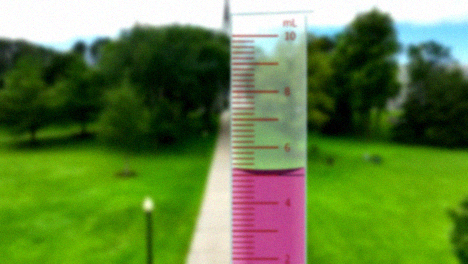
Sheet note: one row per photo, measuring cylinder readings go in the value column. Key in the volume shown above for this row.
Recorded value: 5 mL
